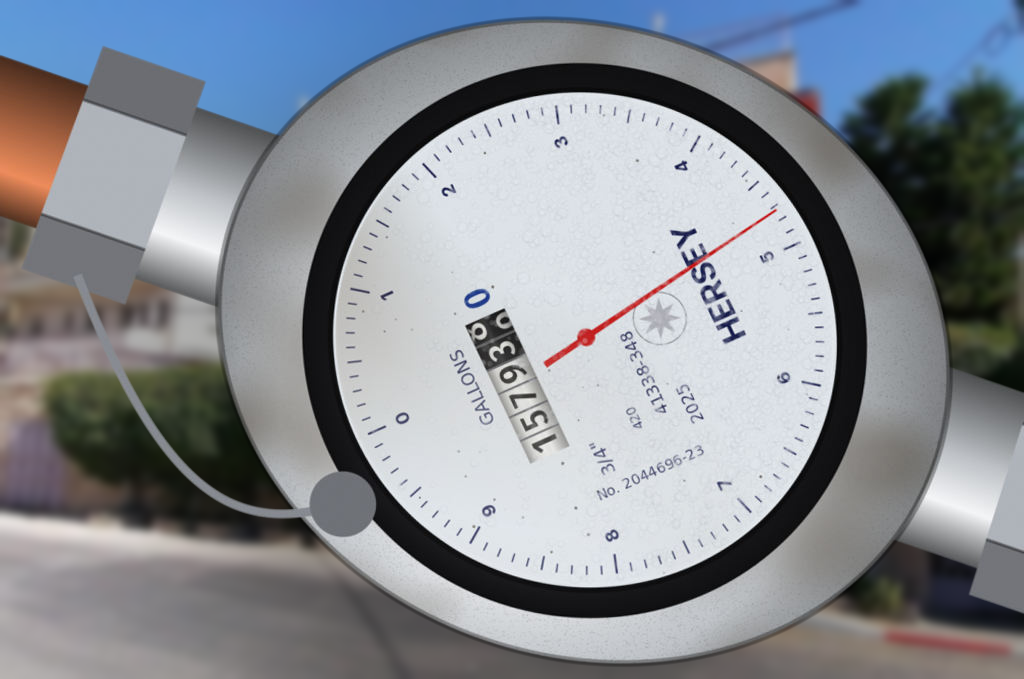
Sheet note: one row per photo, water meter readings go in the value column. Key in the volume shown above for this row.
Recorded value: 1579384.7 gal
